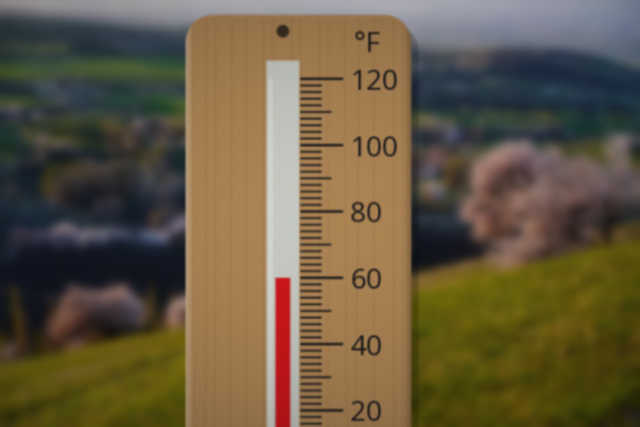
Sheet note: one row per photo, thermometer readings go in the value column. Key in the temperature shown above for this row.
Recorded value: 60 °F
